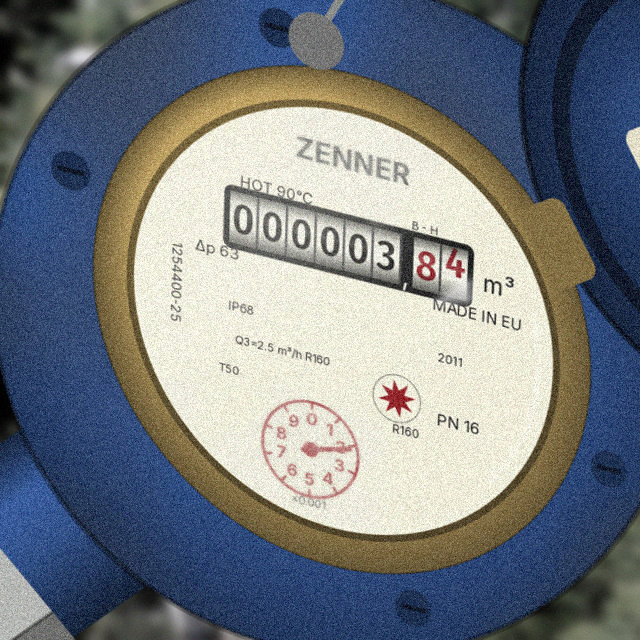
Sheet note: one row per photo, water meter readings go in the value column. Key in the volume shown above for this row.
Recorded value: 3.842 m³
